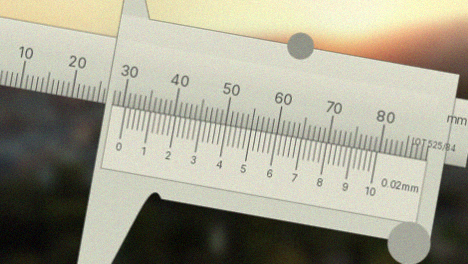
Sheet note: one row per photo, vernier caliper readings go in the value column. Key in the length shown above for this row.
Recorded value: 30.5 mm
